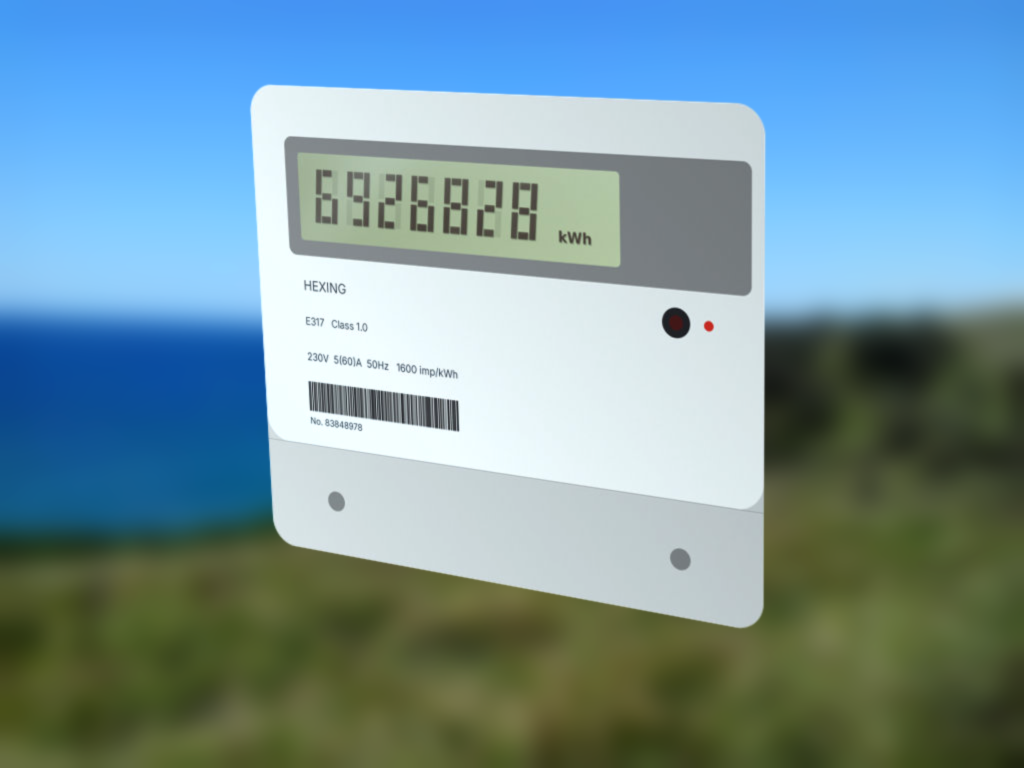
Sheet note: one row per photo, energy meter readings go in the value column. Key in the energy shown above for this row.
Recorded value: 6926828 kWh
